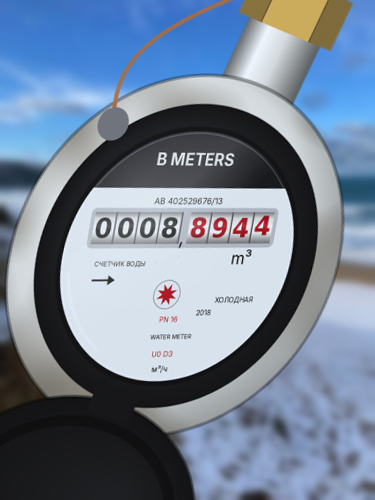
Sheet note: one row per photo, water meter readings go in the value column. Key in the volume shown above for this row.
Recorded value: 8.8944 m³
